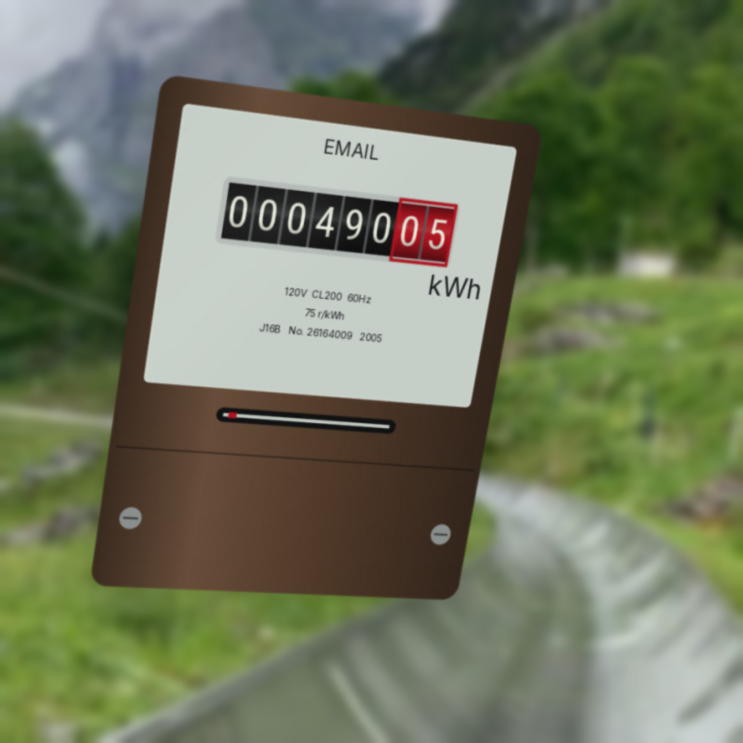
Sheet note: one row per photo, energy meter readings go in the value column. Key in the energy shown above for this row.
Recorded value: 490.05 kWh
